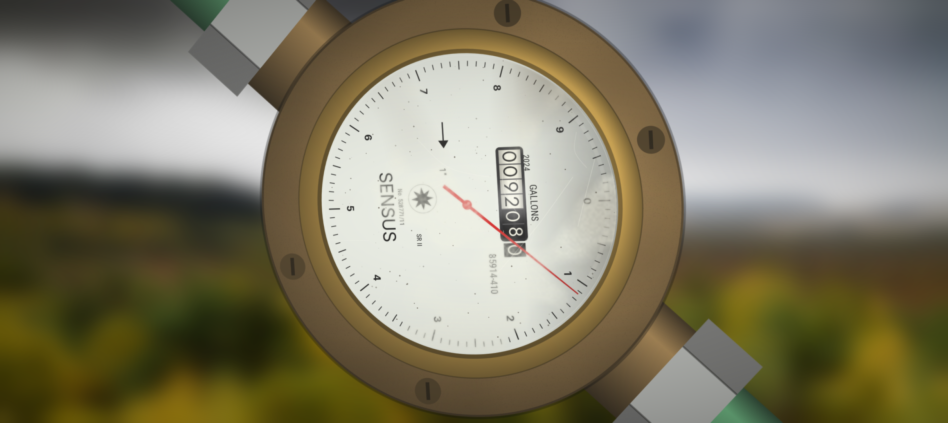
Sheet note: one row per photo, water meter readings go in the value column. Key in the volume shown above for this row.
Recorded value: 92081.1 gal
